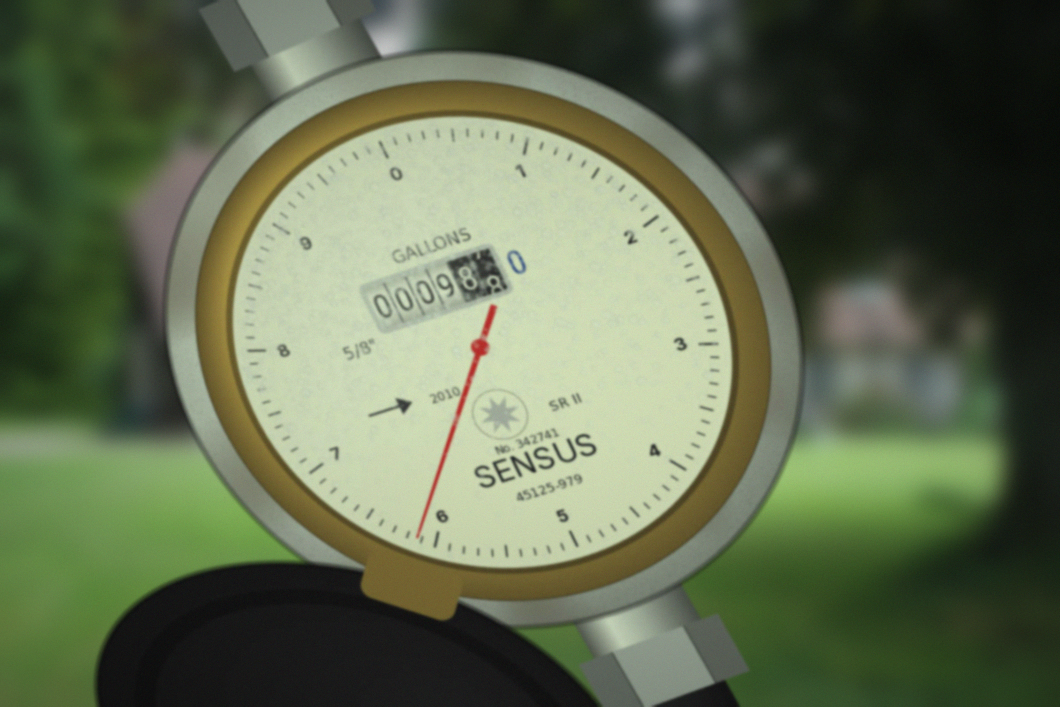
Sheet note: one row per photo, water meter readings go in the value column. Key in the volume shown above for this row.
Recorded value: 9876.1 gal
